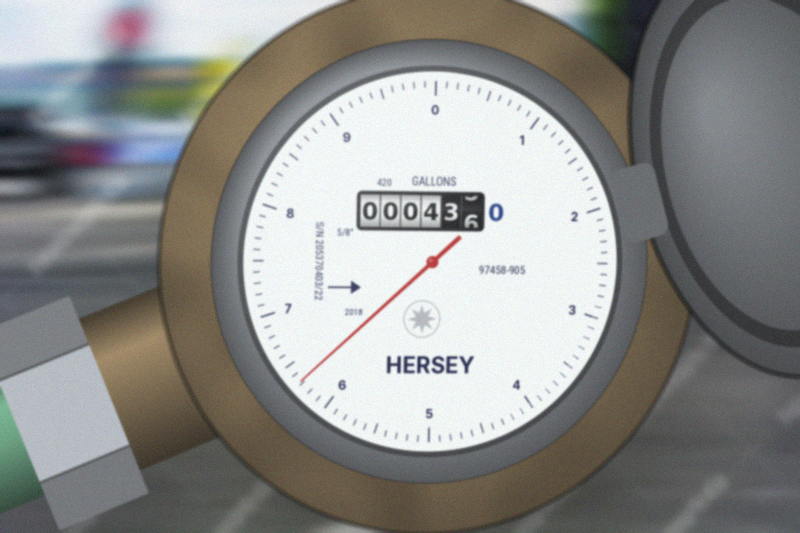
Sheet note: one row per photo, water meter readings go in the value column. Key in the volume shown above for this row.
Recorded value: 4356.3 gal
